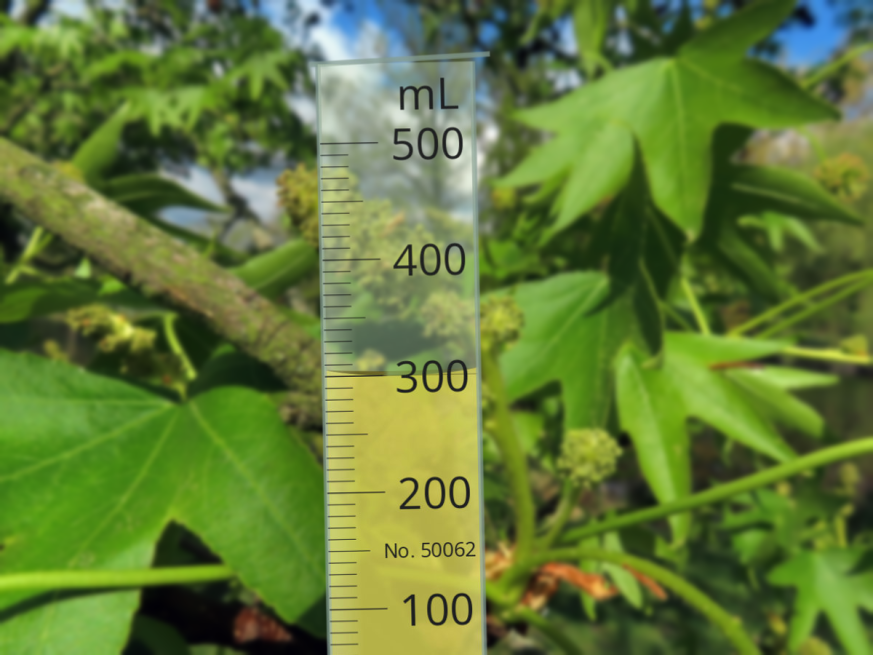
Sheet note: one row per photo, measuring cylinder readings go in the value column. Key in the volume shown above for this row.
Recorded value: 300 mL
